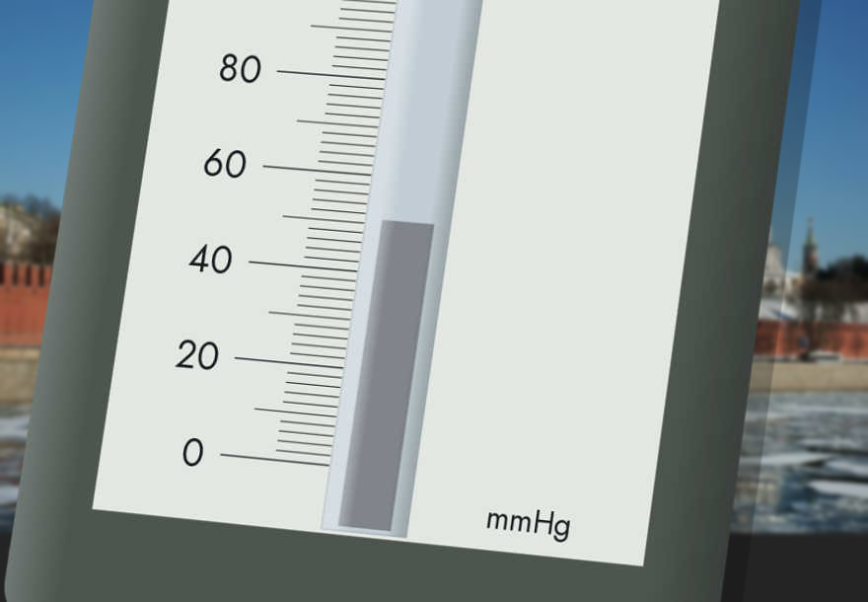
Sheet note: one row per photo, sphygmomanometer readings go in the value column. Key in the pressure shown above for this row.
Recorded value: 51 mmHg
